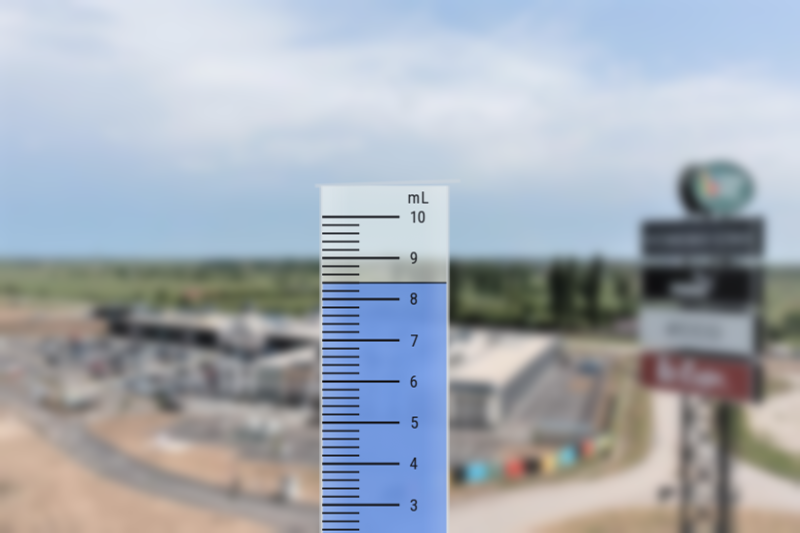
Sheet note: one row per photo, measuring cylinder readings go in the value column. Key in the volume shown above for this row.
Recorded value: 8.4 mL
